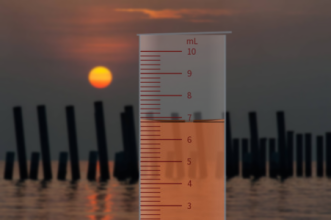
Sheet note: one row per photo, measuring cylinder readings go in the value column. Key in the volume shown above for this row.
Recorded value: 6.8 mL
